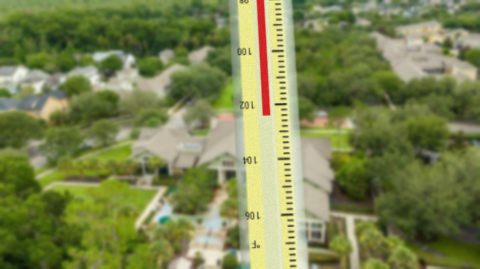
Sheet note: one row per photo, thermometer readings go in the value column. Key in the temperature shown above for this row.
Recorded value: 102.4 °F
